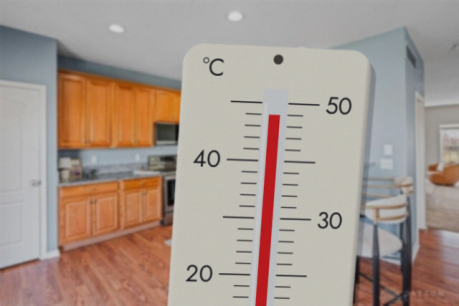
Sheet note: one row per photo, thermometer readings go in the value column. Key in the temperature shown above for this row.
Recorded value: 48 °C
